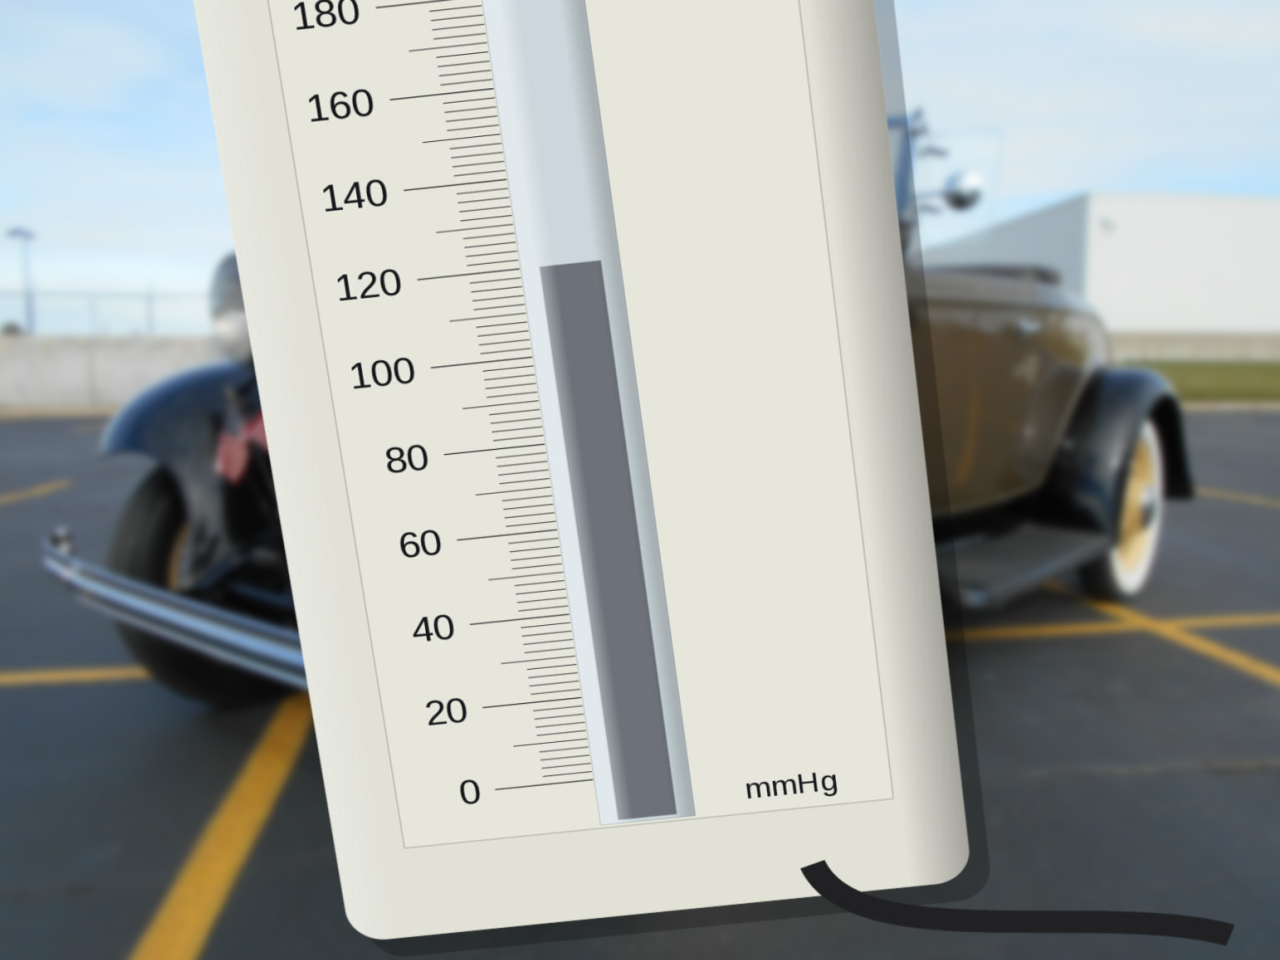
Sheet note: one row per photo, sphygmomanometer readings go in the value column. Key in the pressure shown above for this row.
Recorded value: 120 mmHg
